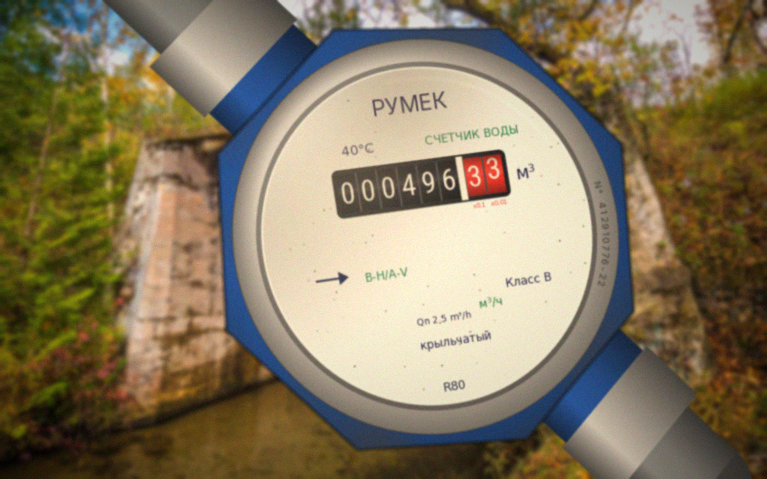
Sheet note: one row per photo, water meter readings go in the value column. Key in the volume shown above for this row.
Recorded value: 496.33 m³
